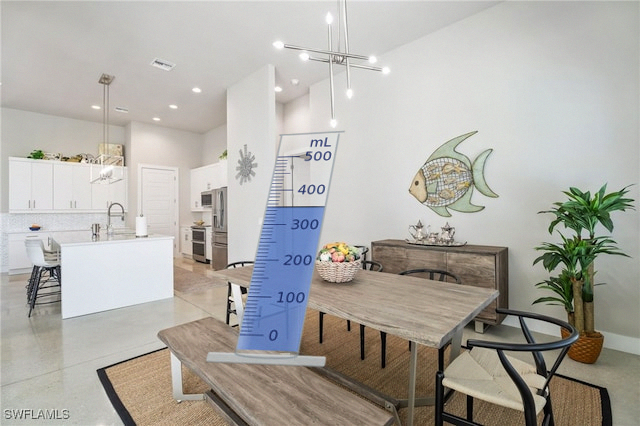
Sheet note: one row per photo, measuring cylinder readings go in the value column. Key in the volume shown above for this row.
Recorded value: 350 mL
